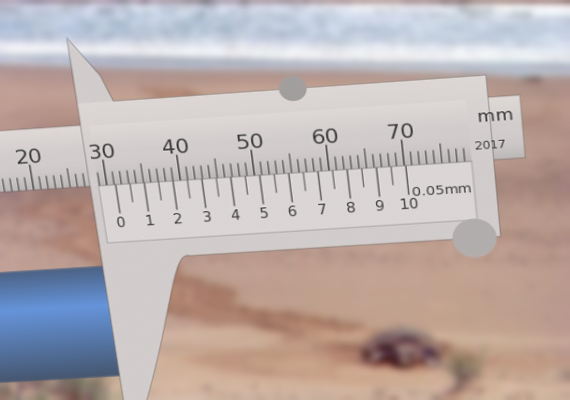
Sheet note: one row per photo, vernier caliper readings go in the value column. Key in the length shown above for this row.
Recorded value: 31.2 mm
